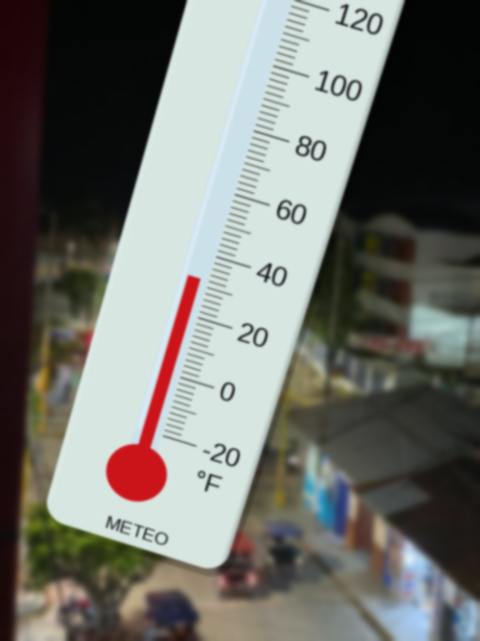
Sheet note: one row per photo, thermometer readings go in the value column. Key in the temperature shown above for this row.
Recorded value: 32 °F
